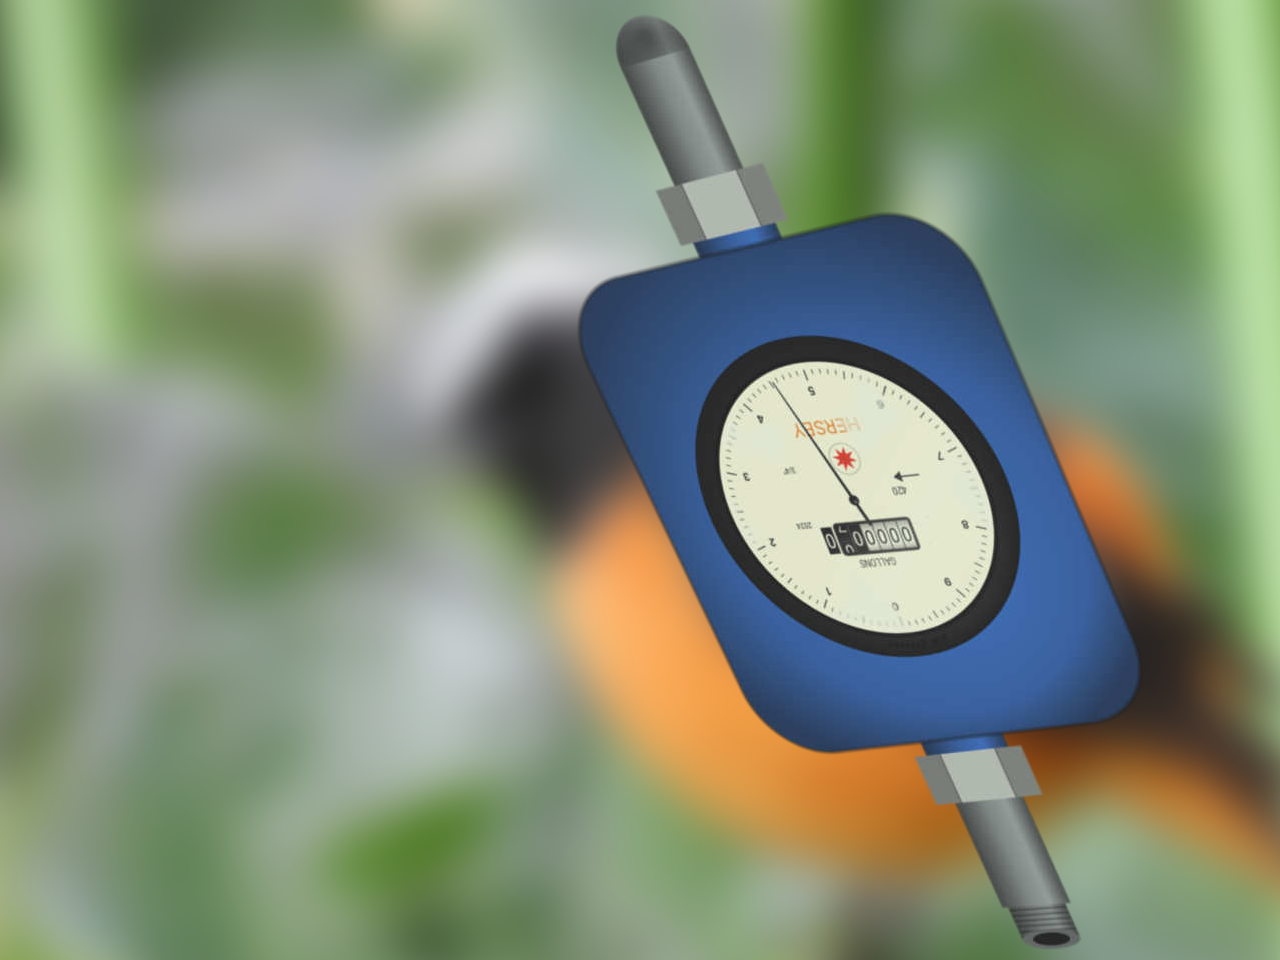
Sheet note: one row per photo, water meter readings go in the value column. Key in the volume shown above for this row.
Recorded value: 64.5 gal
